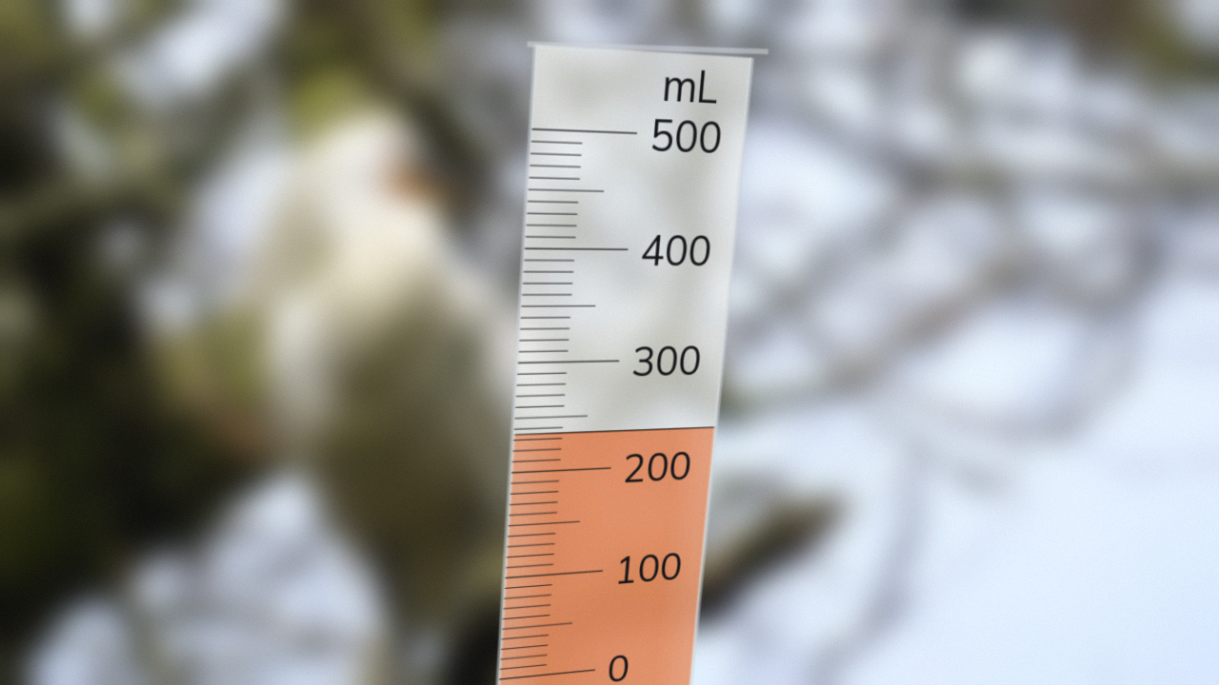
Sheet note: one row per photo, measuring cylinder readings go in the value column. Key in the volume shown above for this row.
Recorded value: 235 mL
